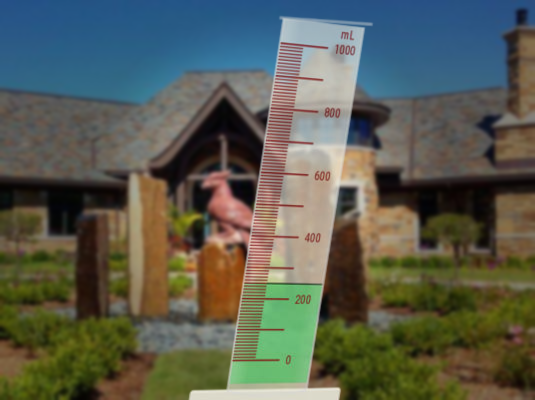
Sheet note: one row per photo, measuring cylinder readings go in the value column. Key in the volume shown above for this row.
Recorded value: 250 mL
